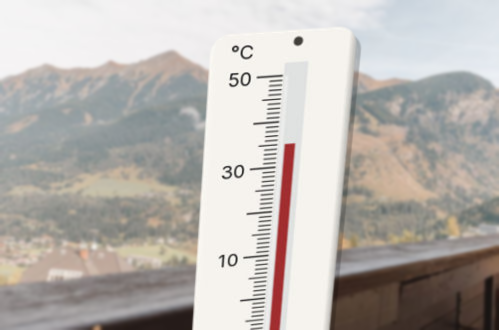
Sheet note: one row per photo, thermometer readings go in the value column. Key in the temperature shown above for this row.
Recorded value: 35 °C
